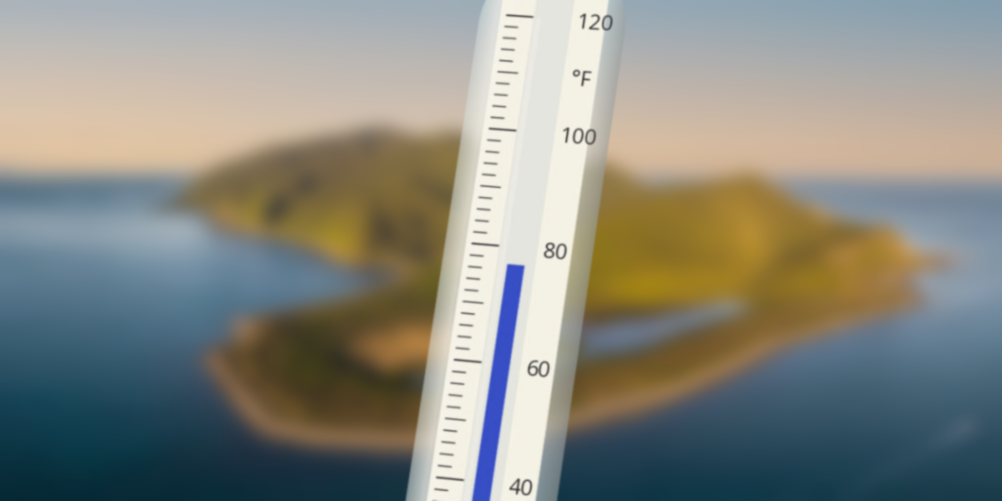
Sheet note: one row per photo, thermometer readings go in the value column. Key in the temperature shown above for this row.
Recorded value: 77 °F
